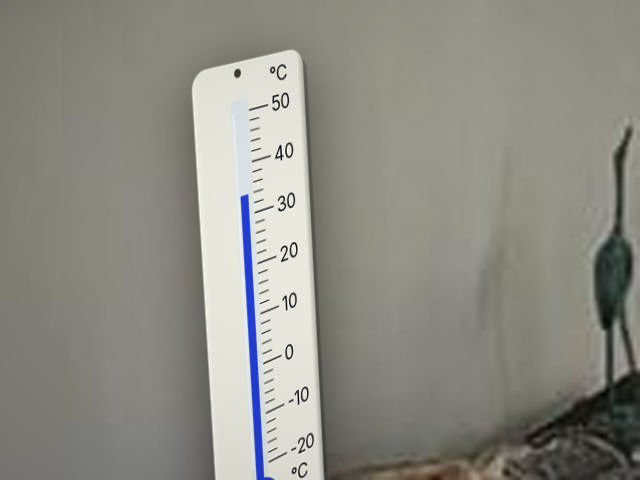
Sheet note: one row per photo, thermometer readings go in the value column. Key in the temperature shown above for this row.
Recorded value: 34 °C
